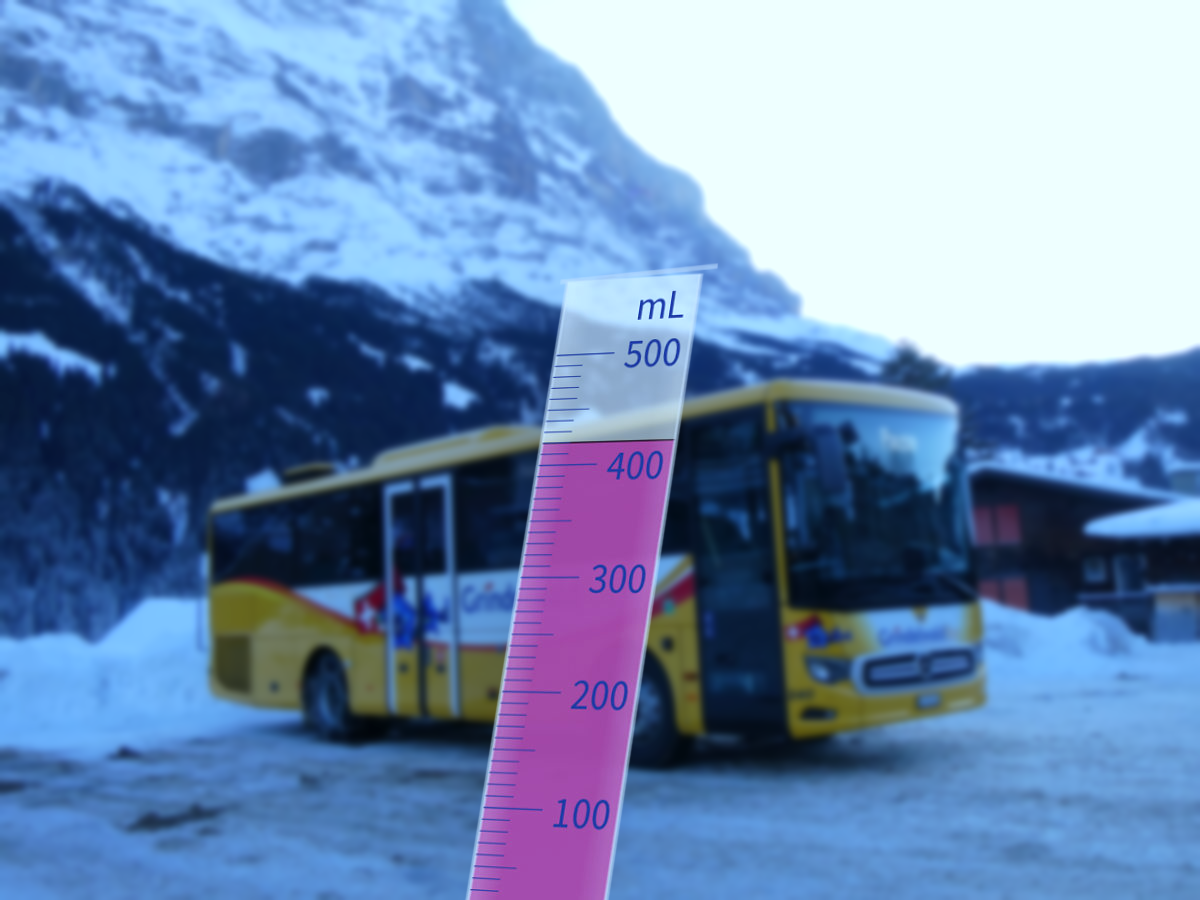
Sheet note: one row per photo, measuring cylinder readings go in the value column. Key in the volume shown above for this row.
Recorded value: 420 mL
